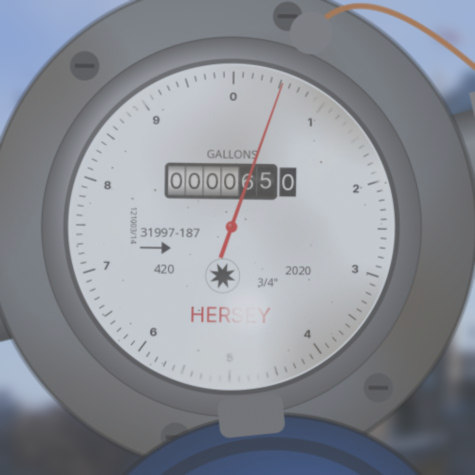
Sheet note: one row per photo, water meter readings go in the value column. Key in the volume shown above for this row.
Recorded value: 650.5 gal
